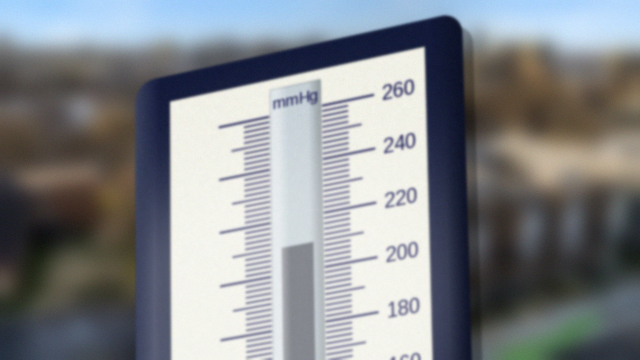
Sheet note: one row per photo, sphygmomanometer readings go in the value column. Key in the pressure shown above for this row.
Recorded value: 210 mmHg
